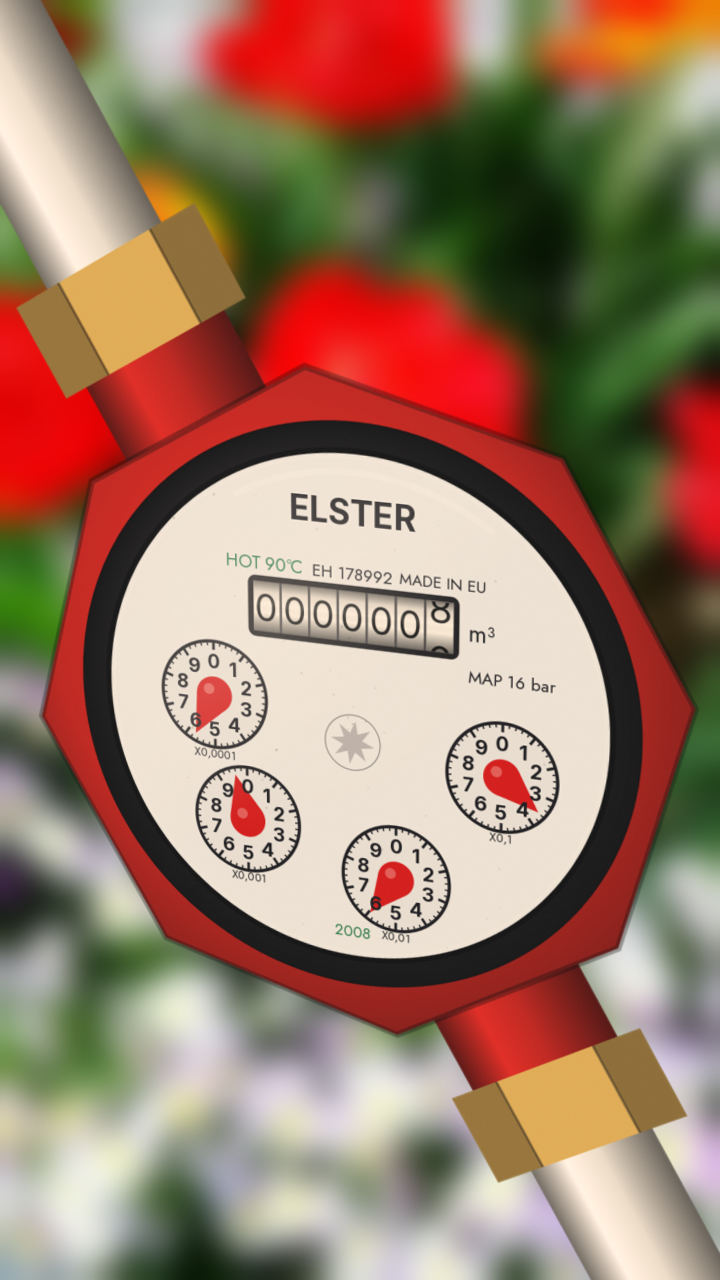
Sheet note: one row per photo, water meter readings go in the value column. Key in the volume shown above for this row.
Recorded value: 8.3595 m³
